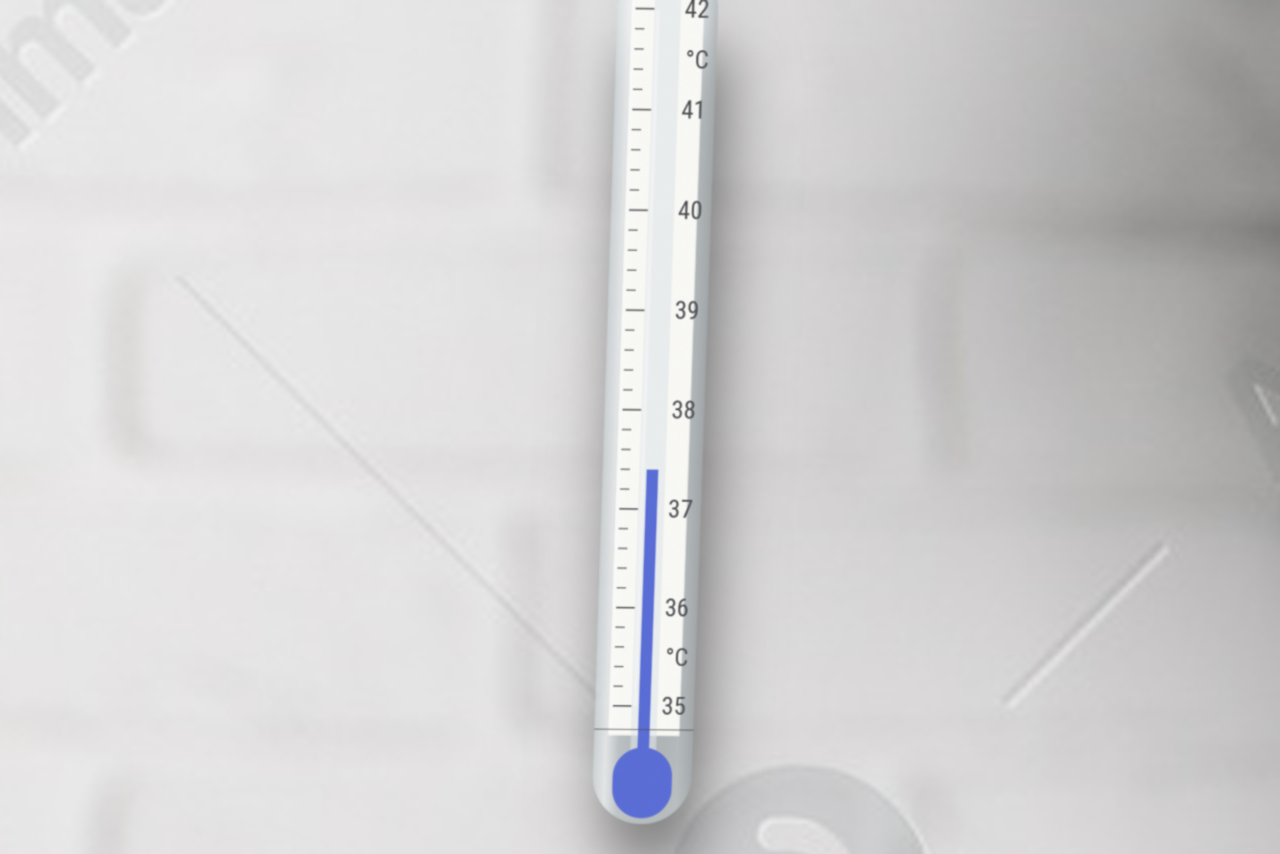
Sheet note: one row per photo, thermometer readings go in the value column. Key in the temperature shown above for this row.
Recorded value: 37.4 °C
